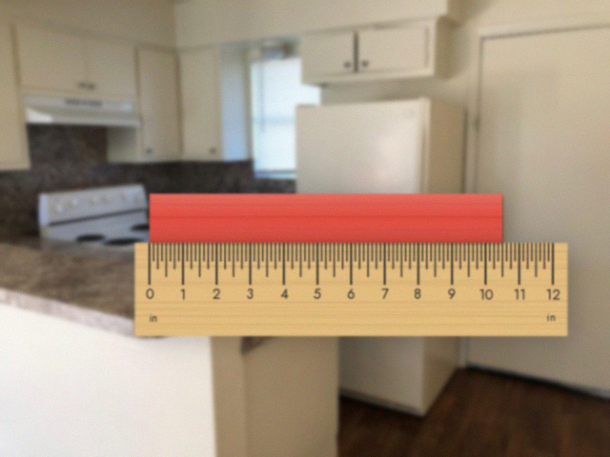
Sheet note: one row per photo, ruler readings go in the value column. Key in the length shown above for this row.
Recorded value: 10.5 in
